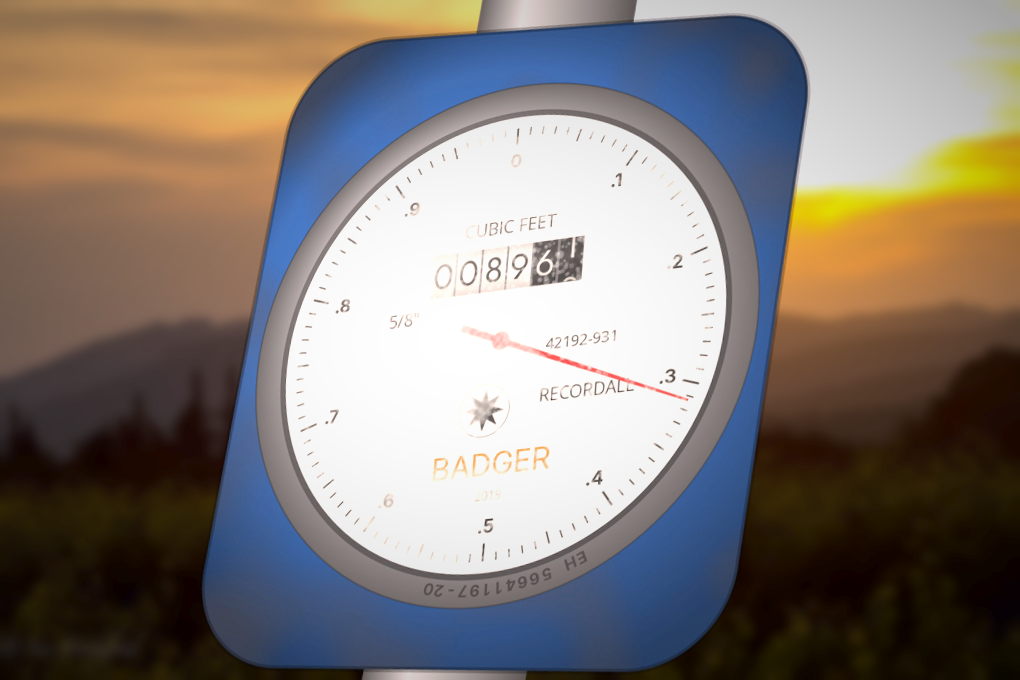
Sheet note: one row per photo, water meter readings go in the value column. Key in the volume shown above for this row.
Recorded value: 8961.31 ft³
